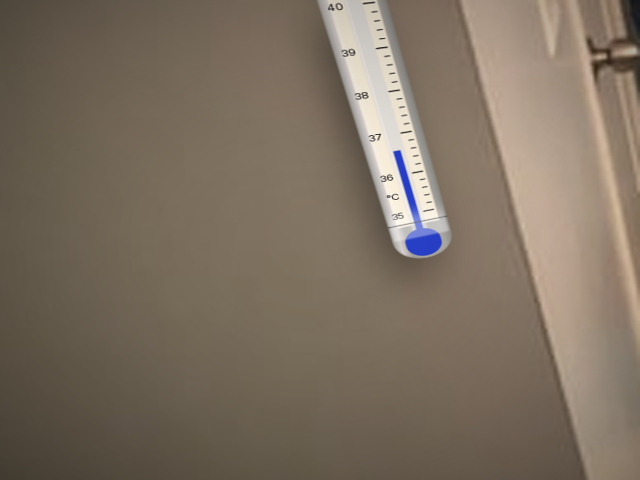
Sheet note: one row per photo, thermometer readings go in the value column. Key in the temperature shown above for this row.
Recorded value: 36.6 °C
